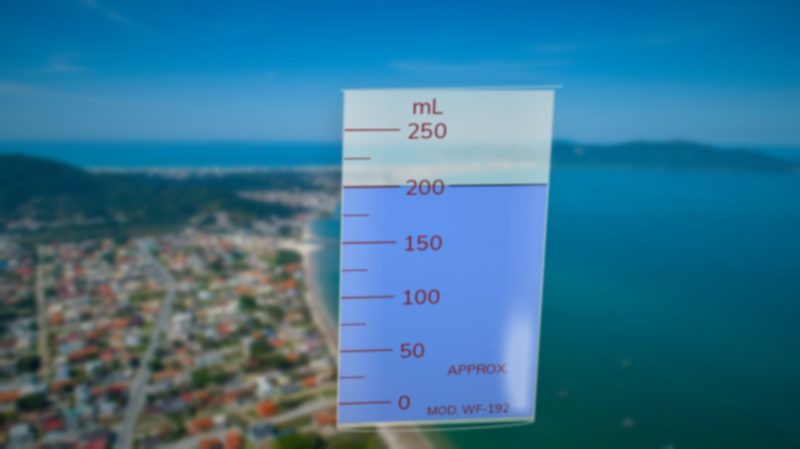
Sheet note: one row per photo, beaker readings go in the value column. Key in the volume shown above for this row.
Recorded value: 200 mL
